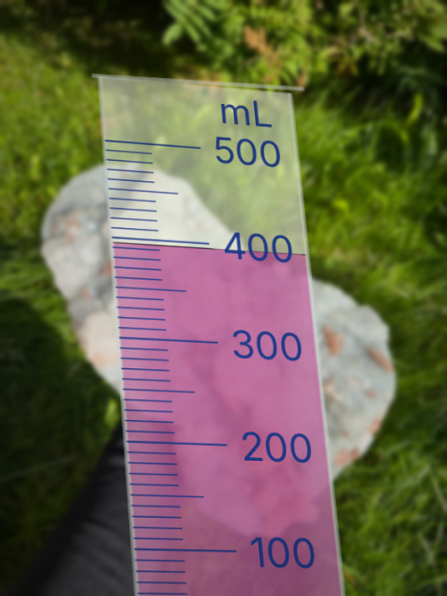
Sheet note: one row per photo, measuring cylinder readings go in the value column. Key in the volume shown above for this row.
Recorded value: 395 mL
